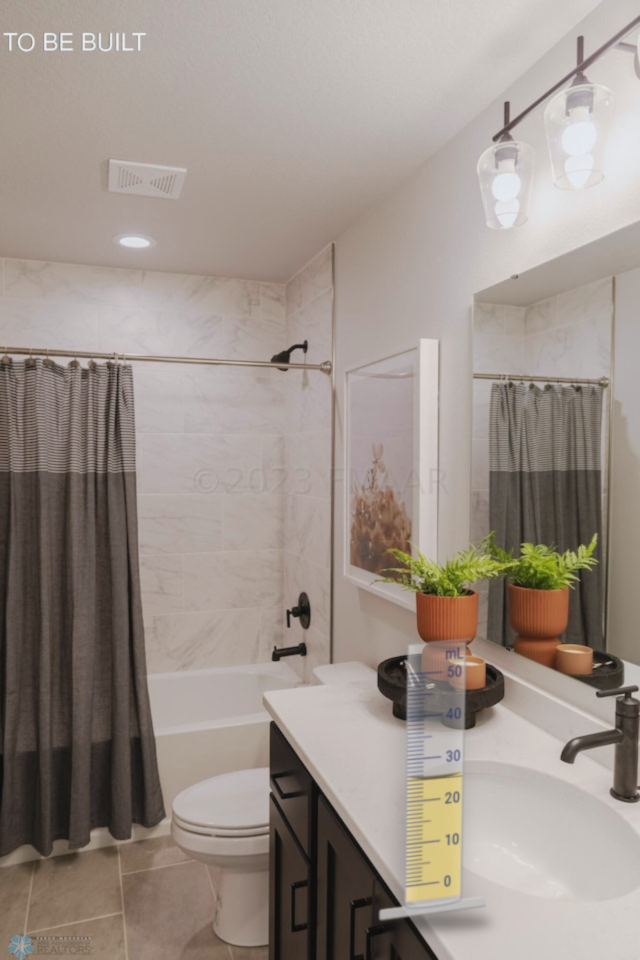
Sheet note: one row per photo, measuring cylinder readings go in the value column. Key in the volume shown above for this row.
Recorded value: 25 mL
